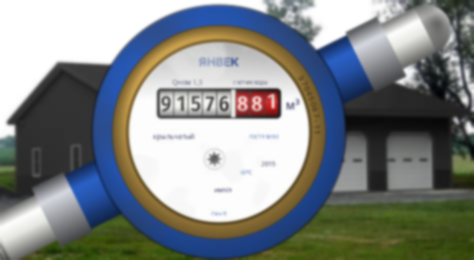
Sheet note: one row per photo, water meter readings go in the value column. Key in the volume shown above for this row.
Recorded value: 91576.881 m³
